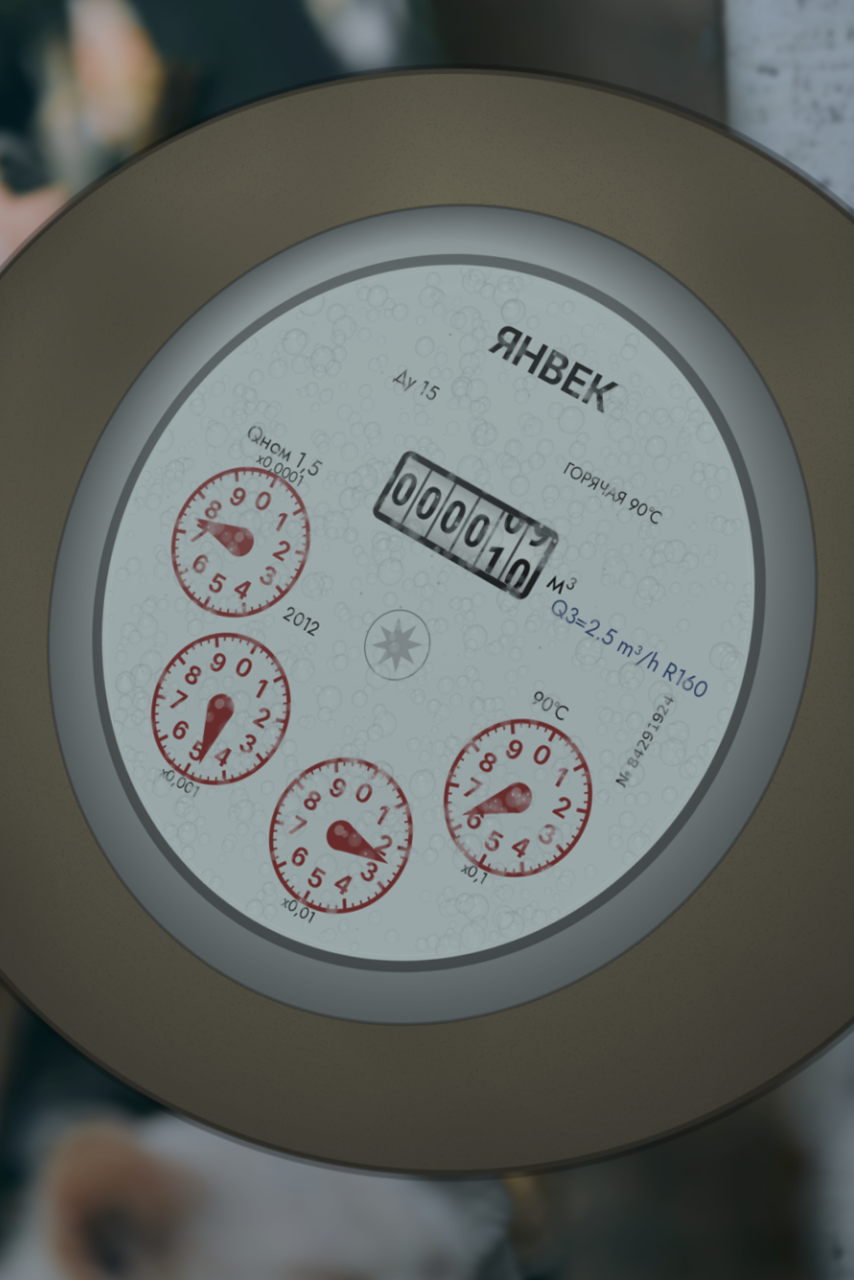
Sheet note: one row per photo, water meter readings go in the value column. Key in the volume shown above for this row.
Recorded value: 9.6247 m³
